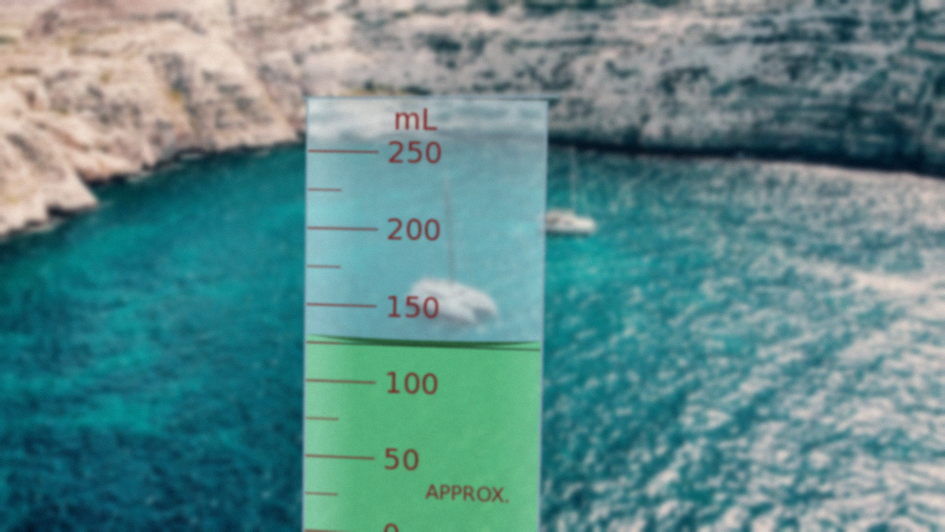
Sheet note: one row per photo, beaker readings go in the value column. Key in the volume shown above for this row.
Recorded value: 125 mL
